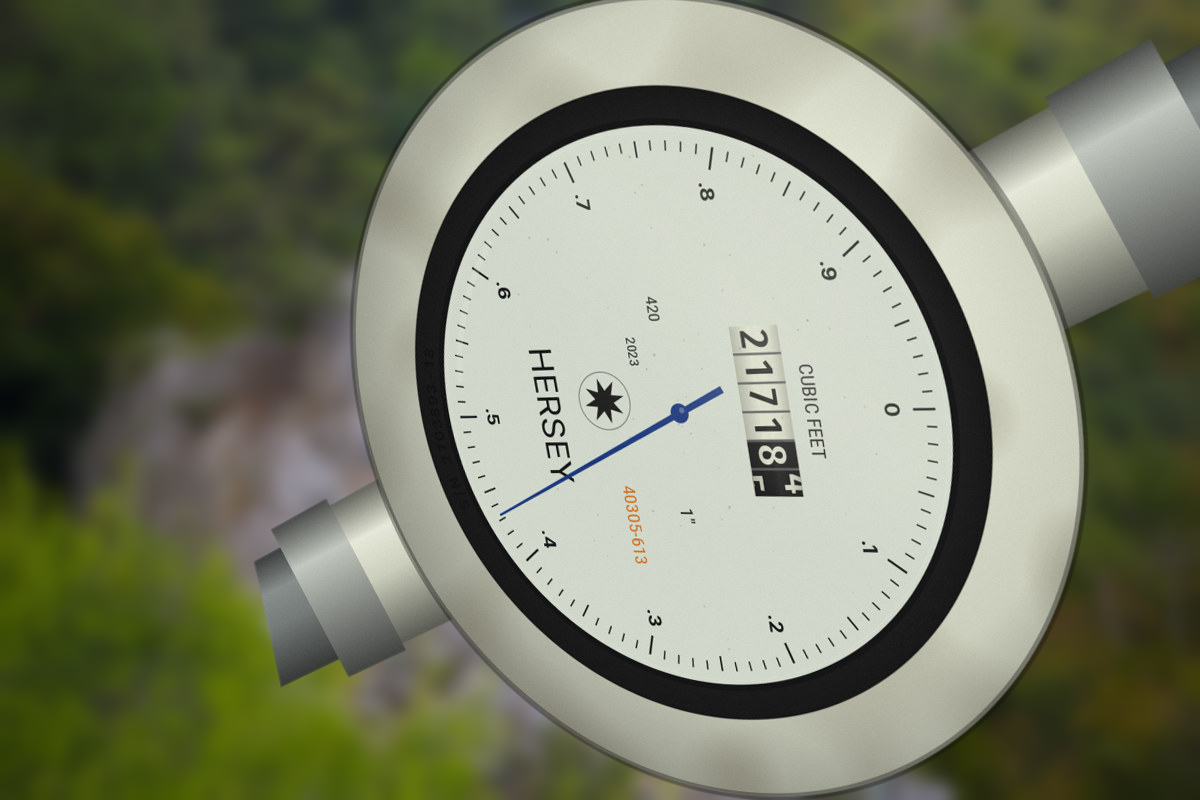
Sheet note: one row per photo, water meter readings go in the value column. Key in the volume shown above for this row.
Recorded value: 217184.43 ft³
